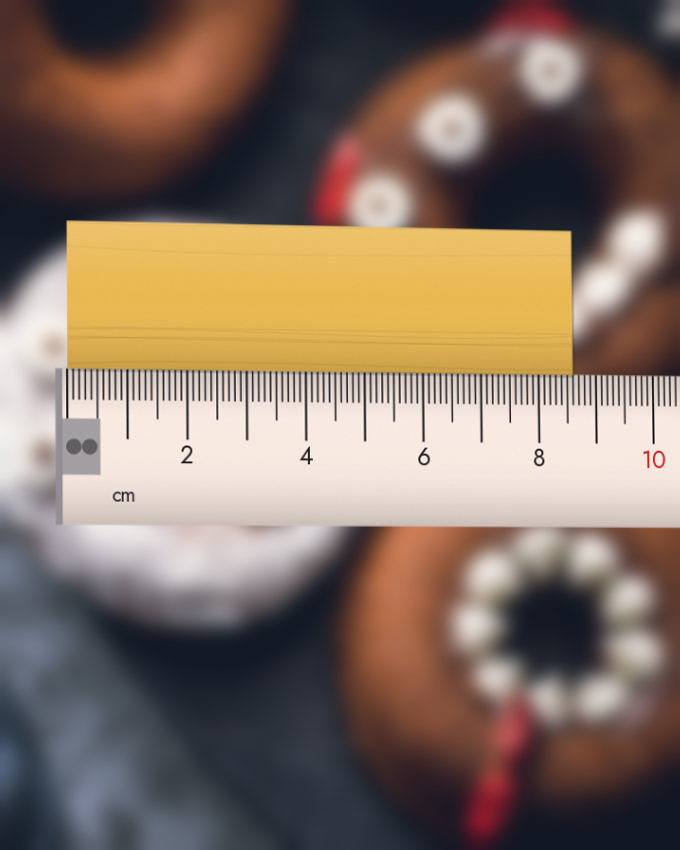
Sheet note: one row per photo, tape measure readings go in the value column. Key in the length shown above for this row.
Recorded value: 8.6 cm
